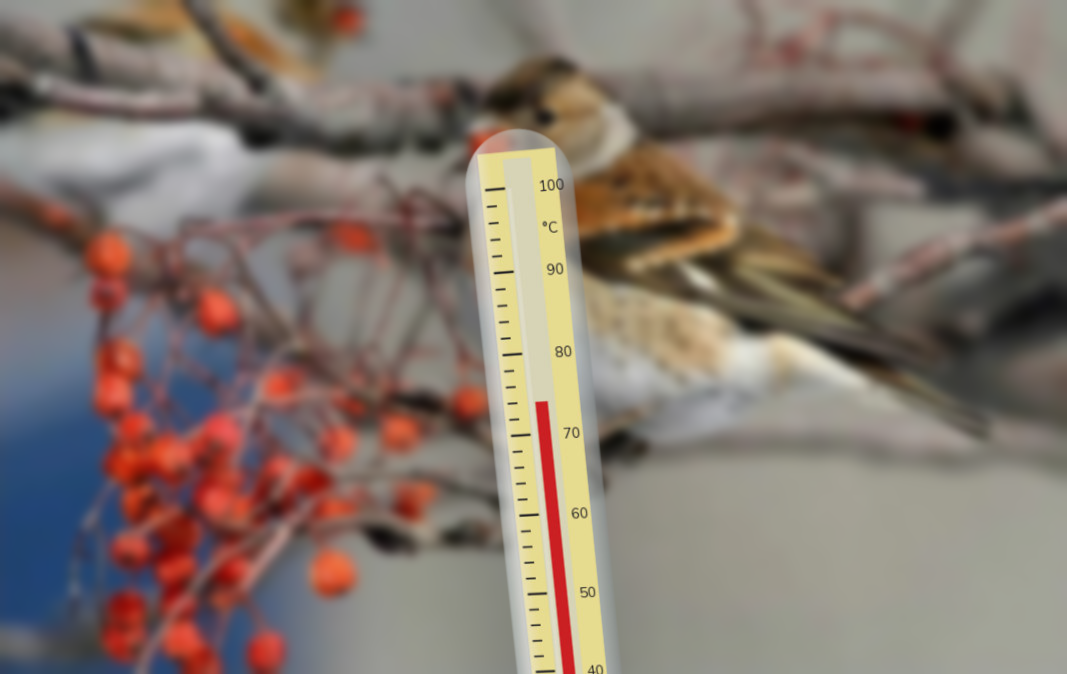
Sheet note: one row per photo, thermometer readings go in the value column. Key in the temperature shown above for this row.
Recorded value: 74 °C
